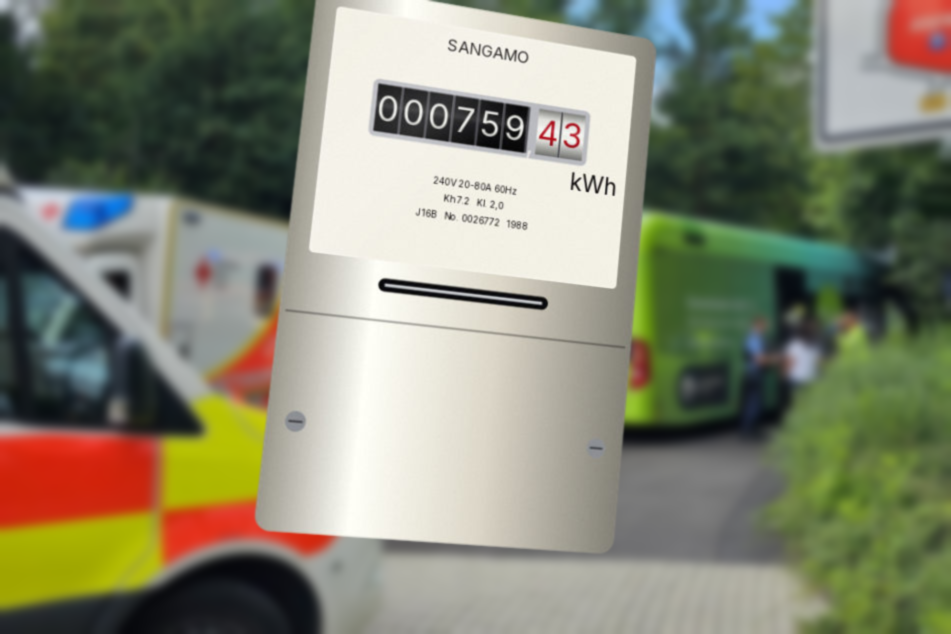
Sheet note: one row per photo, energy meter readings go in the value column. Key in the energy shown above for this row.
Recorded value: 759.43 kWh
